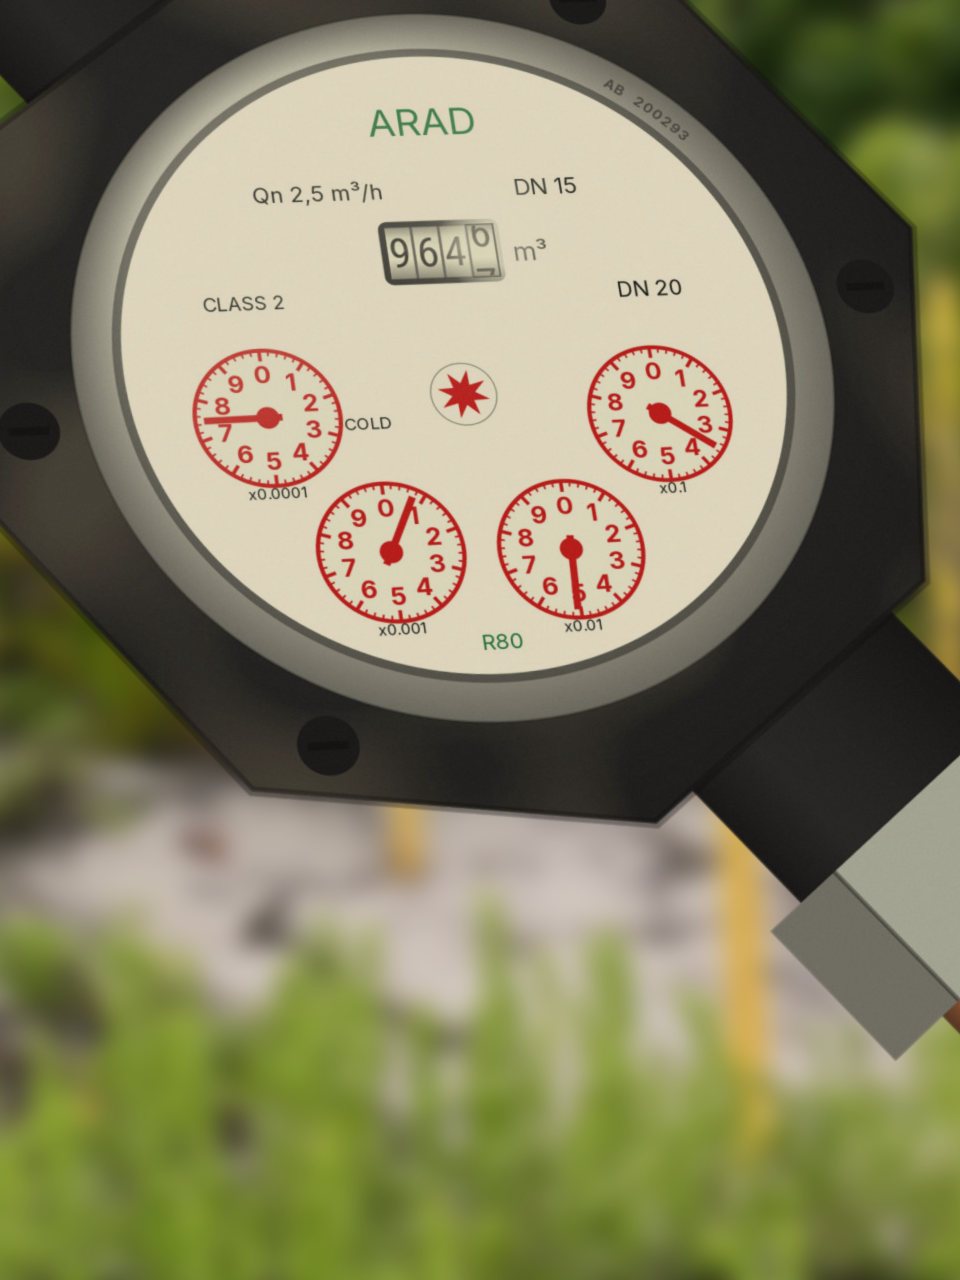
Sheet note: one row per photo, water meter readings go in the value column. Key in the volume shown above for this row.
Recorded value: 9646.3507 m³
